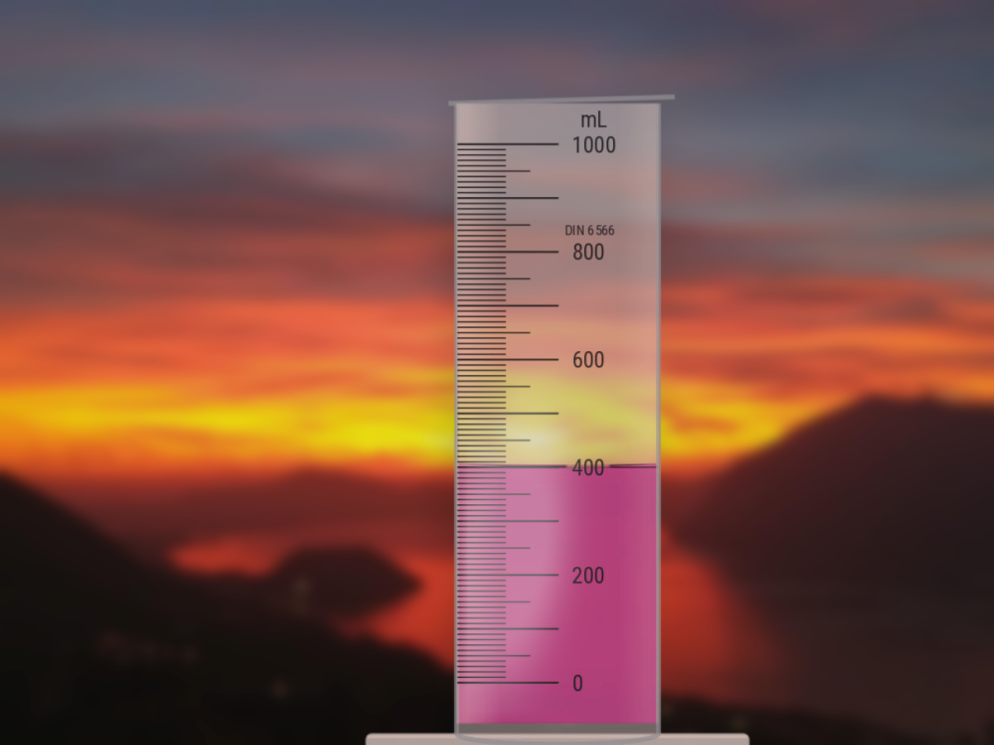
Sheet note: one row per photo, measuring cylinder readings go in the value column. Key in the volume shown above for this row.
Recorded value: 400 mL
